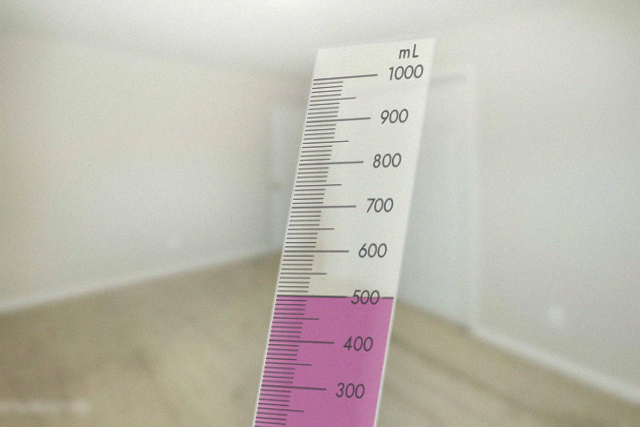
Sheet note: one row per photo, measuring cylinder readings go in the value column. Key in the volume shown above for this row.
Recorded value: 500 mL
